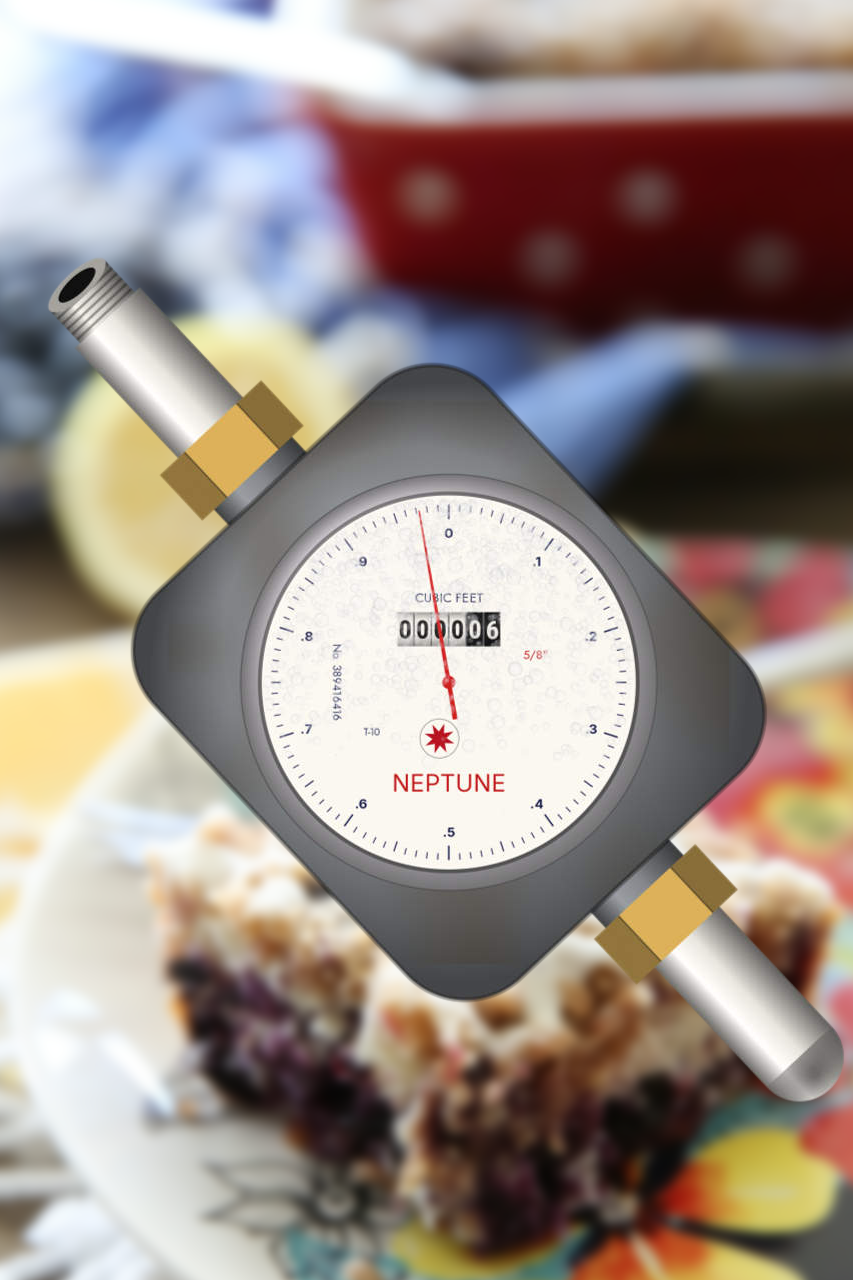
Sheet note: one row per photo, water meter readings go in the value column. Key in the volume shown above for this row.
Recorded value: 5.97 ft³
